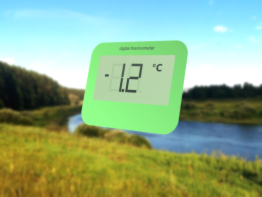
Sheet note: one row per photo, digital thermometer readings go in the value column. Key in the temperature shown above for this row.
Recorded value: -1.2 °C
